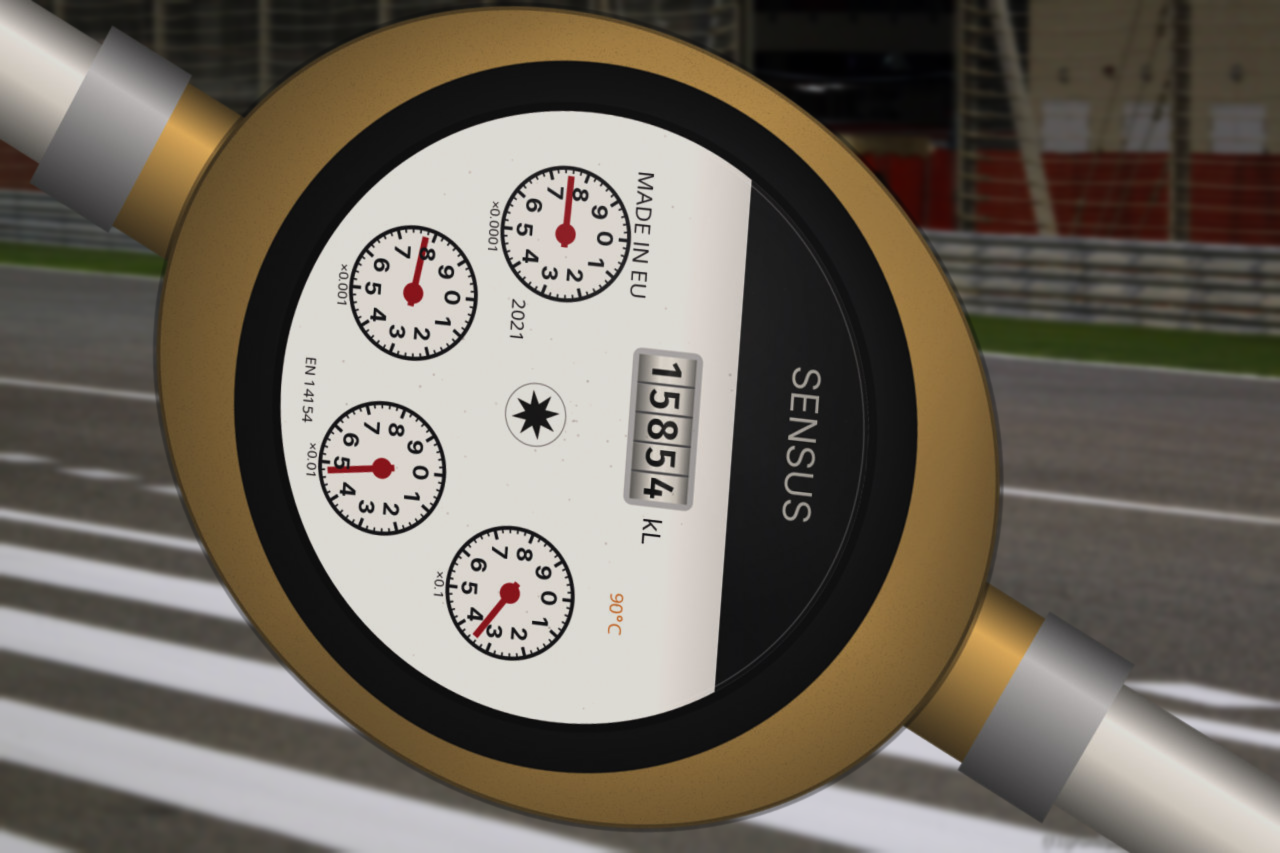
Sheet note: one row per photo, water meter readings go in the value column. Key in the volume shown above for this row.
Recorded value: 15854.3477 kL
